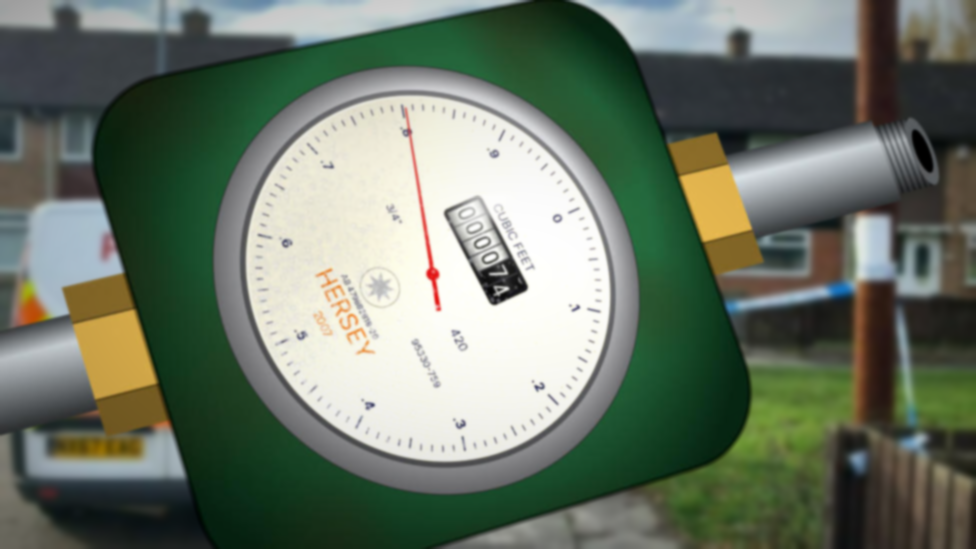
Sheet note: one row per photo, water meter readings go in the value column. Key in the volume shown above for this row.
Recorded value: 73.80 ft³
